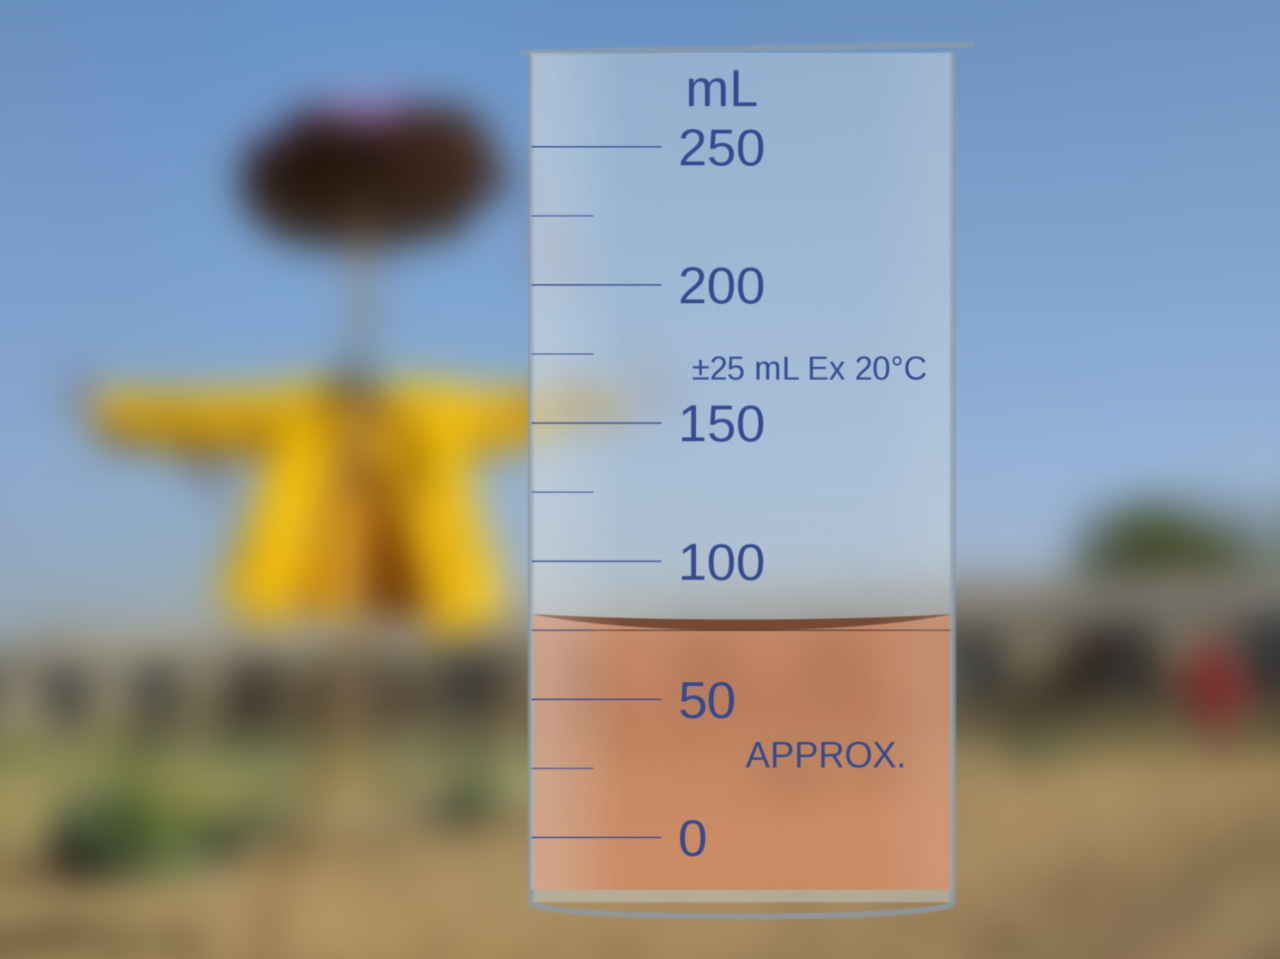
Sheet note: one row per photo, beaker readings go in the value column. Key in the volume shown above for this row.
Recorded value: 75 mL
